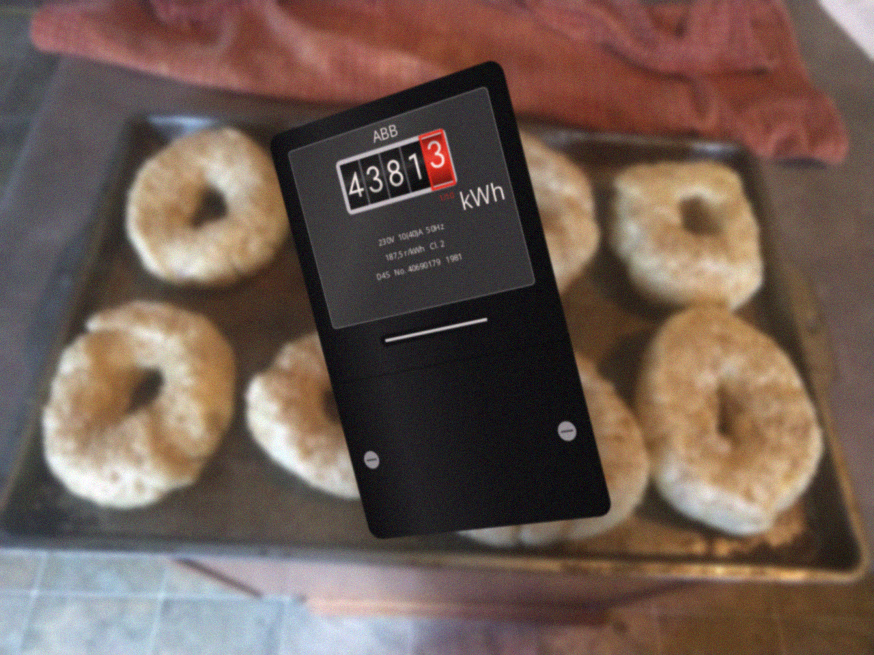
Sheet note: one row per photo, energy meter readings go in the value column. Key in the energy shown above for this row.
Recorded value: 4381.3 kWh
